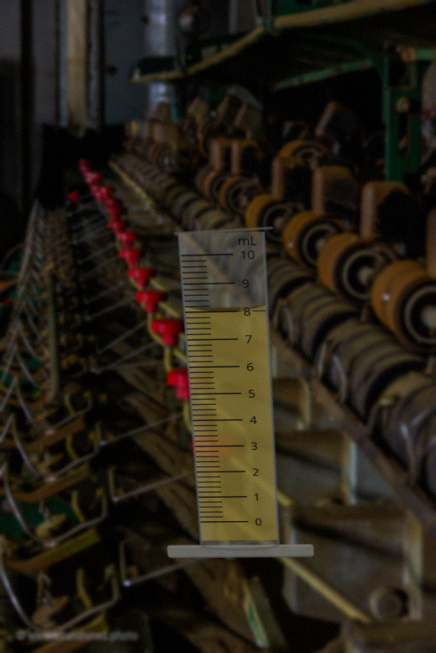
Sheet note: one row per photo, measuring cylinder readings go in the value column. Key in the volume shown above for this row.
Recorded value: 8 mL
